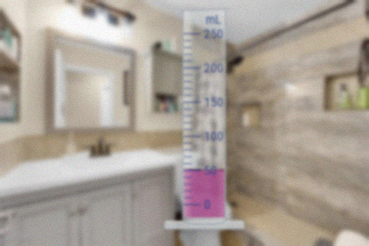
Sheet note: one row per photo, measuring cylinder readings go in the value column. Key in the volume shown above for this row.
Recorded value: 50 mL
